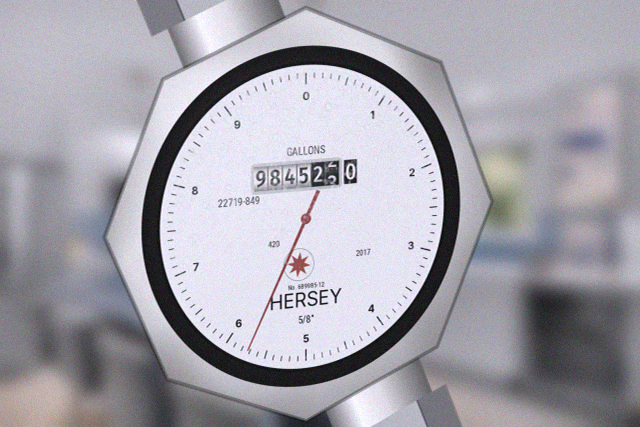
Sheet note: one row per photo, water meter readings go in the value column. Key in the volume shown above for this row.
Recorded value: 9845225.7 gal
